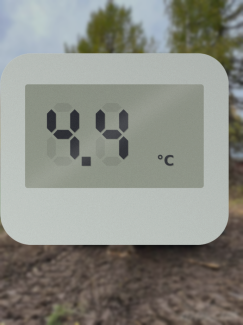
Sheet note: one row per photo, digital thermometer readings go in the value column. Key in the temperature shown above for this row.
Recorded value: 4.4 °C
